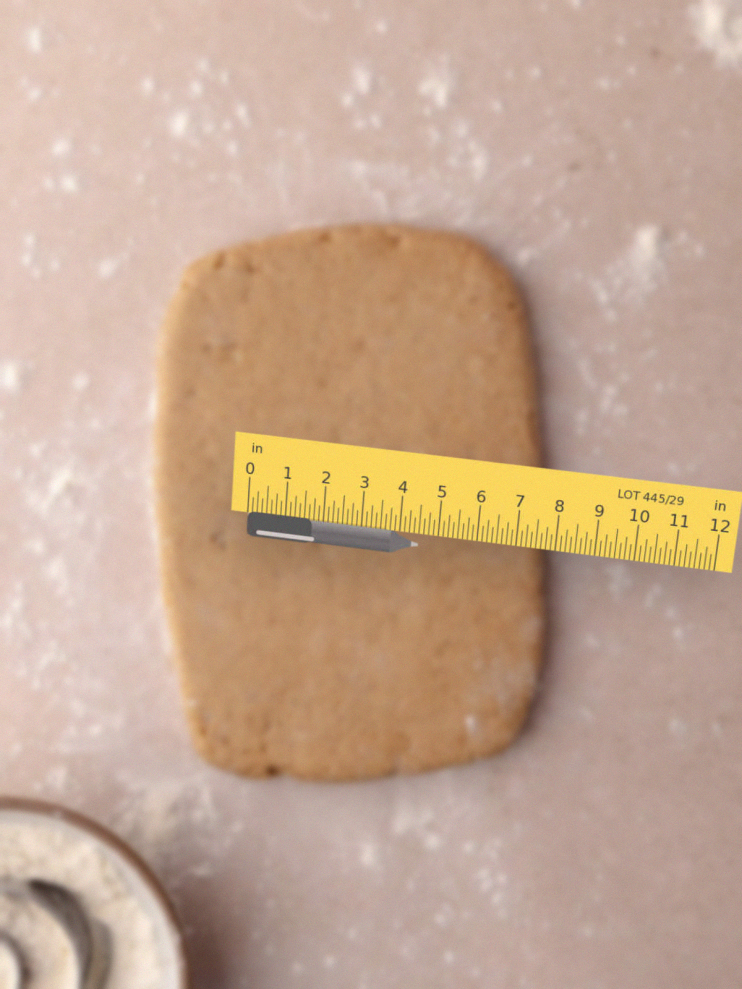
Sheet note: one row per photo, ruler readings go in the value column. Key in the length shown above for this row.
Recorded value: 4.5 in
